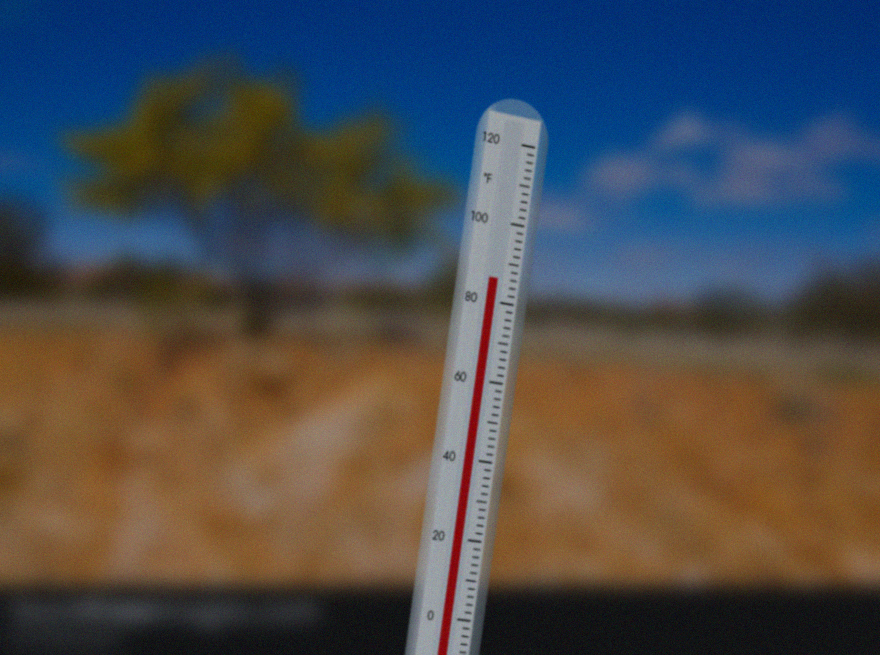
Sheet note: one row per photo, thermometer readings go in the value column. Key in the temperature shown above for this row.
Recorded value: 86 °F
